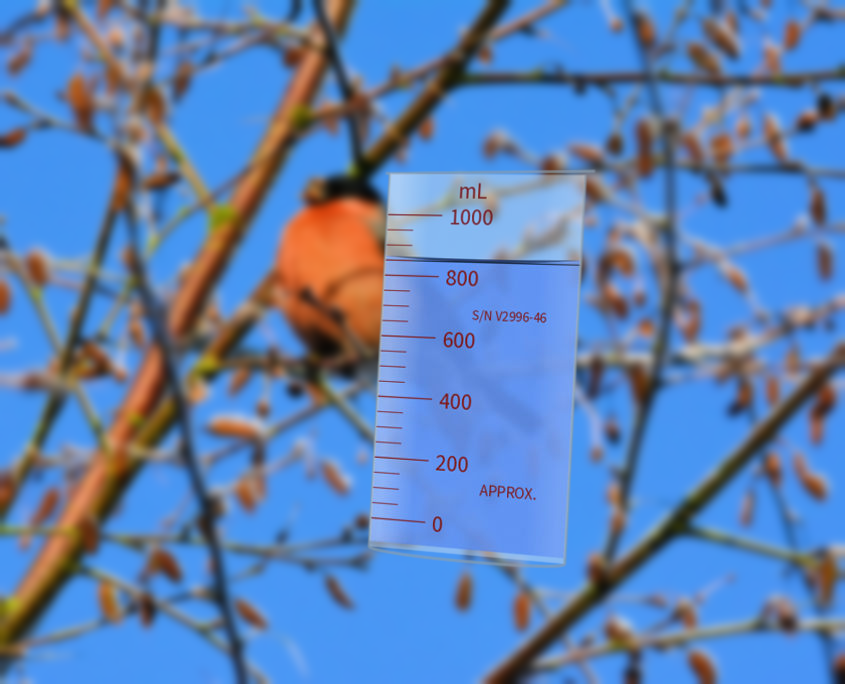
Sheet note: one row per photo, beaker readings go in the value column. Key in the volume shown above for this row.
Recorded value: 850 mL
